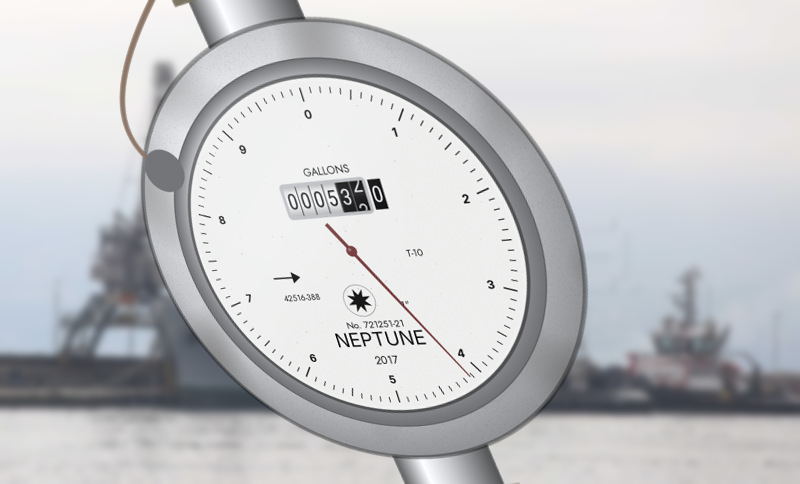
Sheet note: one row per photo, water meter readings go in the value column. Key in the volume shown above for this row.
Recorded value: 5324.1 gal
